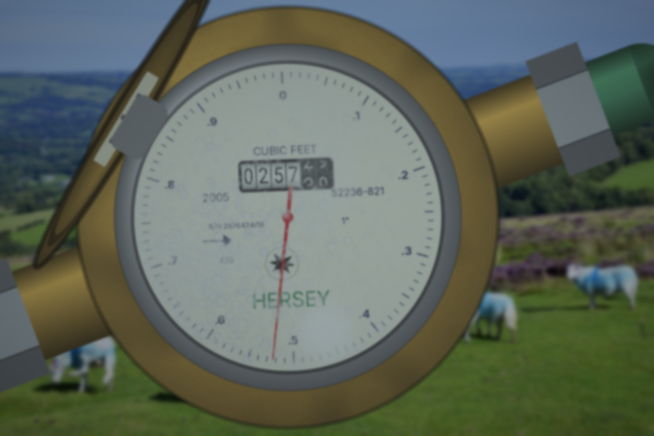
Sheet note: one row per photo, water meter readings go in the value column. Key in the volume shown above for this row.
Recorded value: 25729.52 ft³
